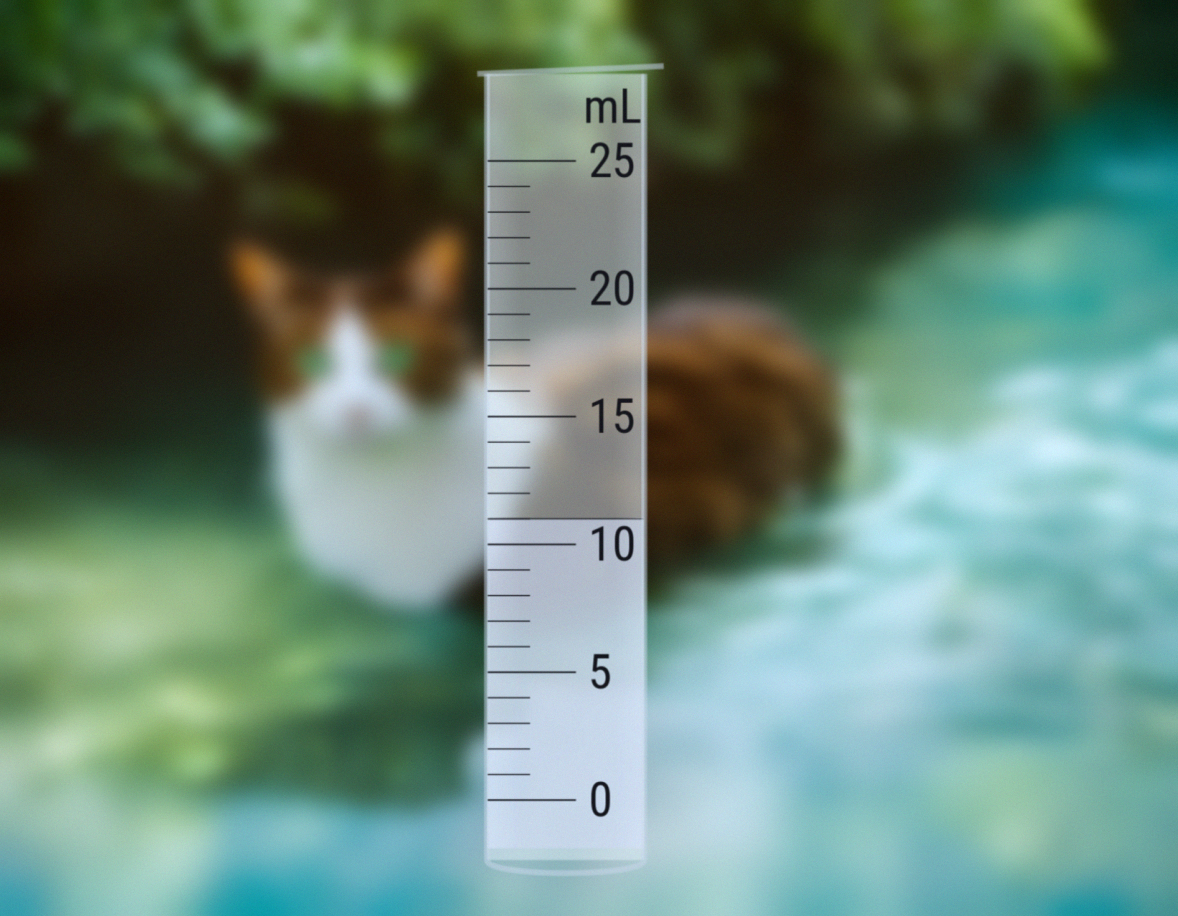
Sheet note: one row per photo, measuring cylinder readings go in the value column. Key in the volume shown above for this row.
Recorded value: 11 mL
